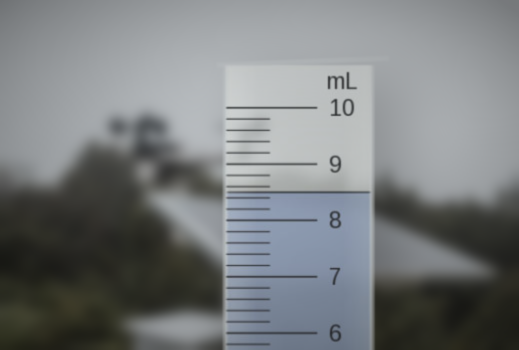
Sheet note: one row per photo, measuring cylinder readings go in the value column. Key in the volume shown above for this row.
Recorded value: 8.5 mL
